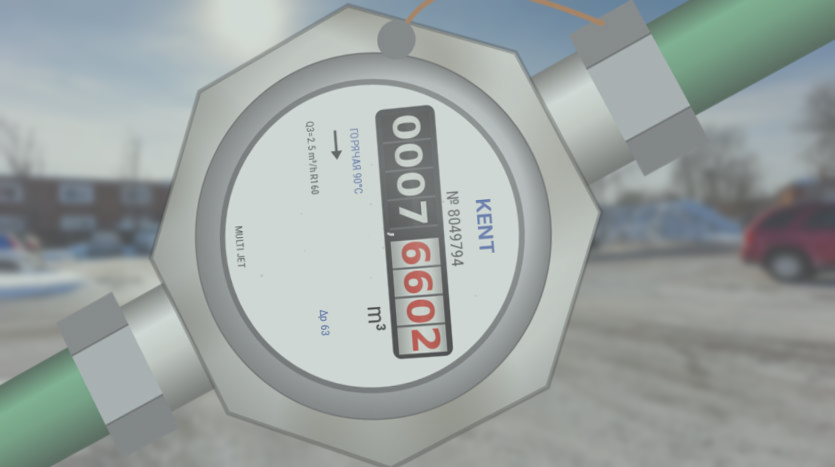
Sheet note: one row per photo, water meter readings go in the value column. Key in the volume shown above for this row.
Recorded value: 7.6602 m³
